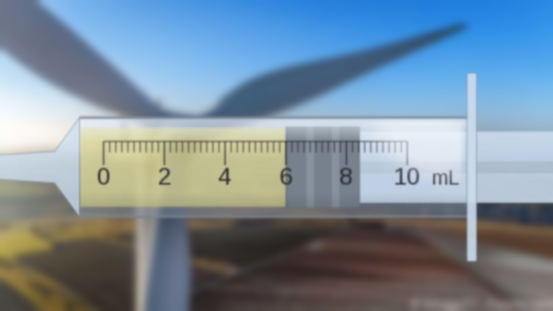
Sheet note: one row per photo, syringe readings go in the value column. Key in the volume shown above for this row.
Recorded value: 6 mL
